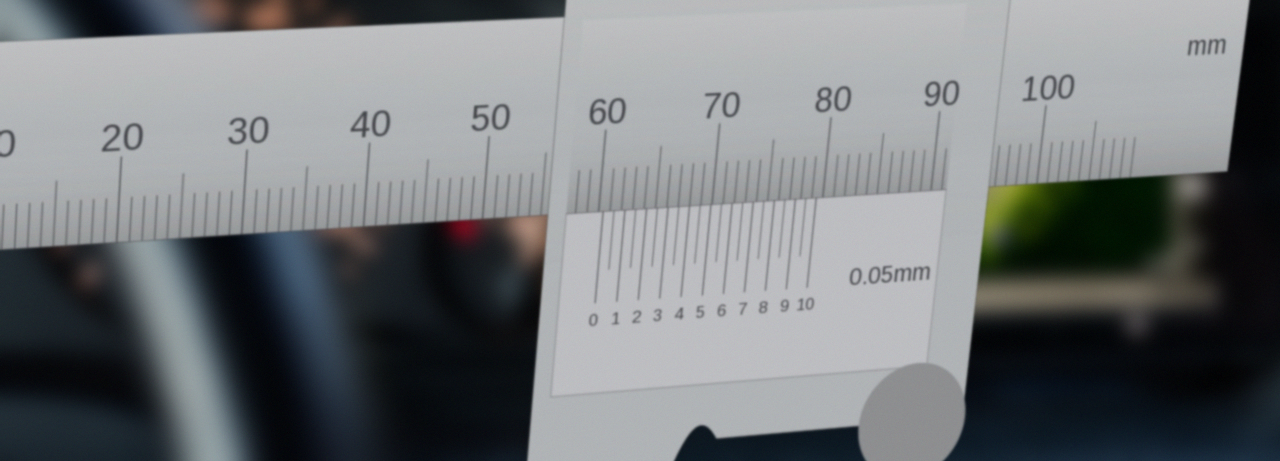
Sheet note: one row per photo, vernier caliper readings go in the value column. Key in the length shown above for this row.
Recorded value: 60.4 mm
